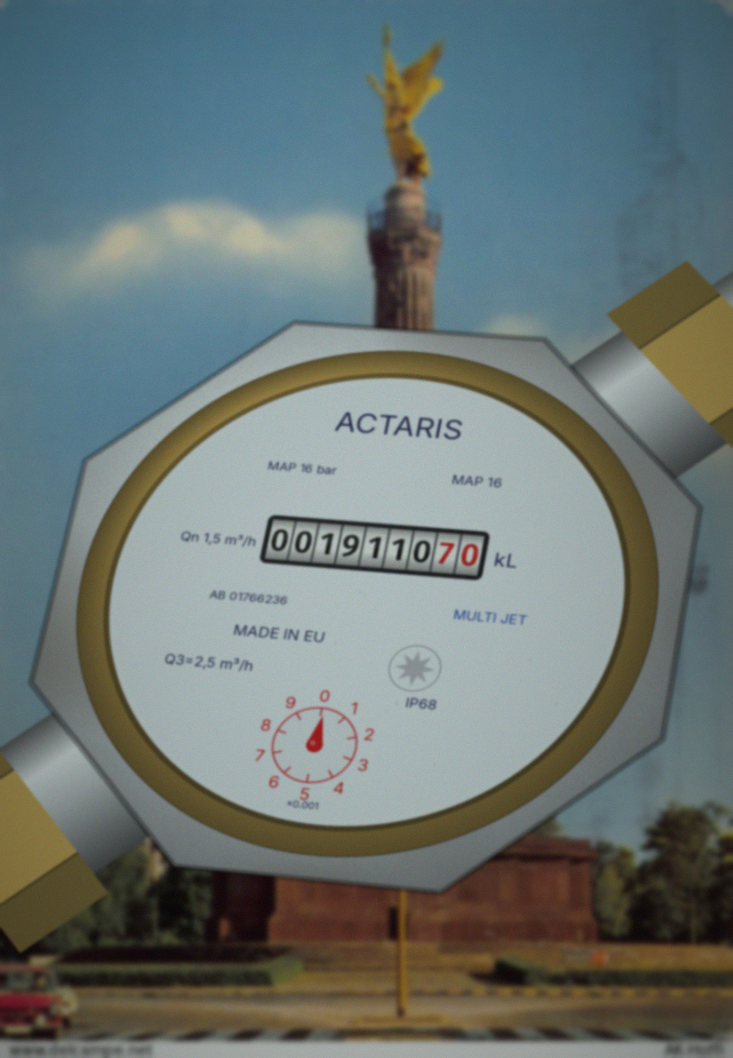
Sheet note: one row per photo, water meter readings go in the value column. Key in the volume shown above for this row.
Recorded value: 19110.700 kL
